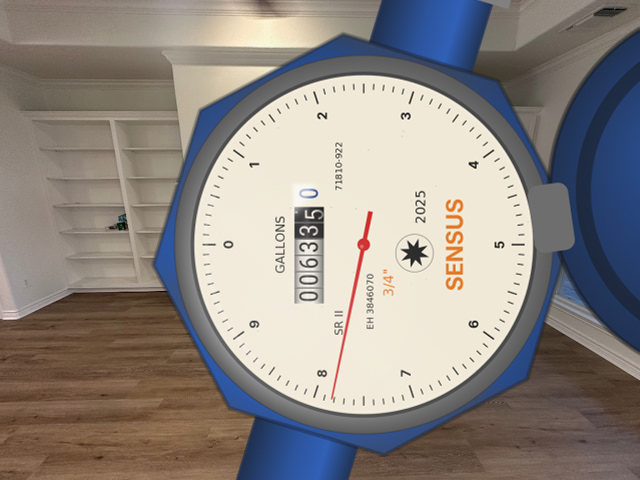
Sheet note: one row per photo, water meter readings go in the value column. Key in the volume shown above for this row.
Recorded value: 63347.8 gal
